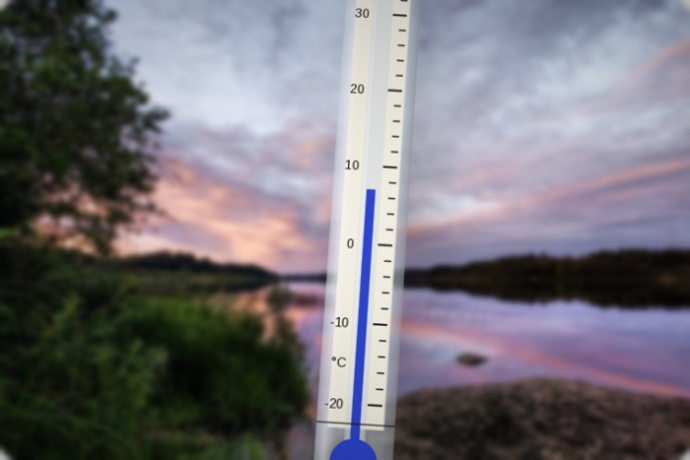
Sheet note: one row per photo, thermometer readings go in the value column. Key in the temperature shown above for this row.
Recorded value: 7 °C
